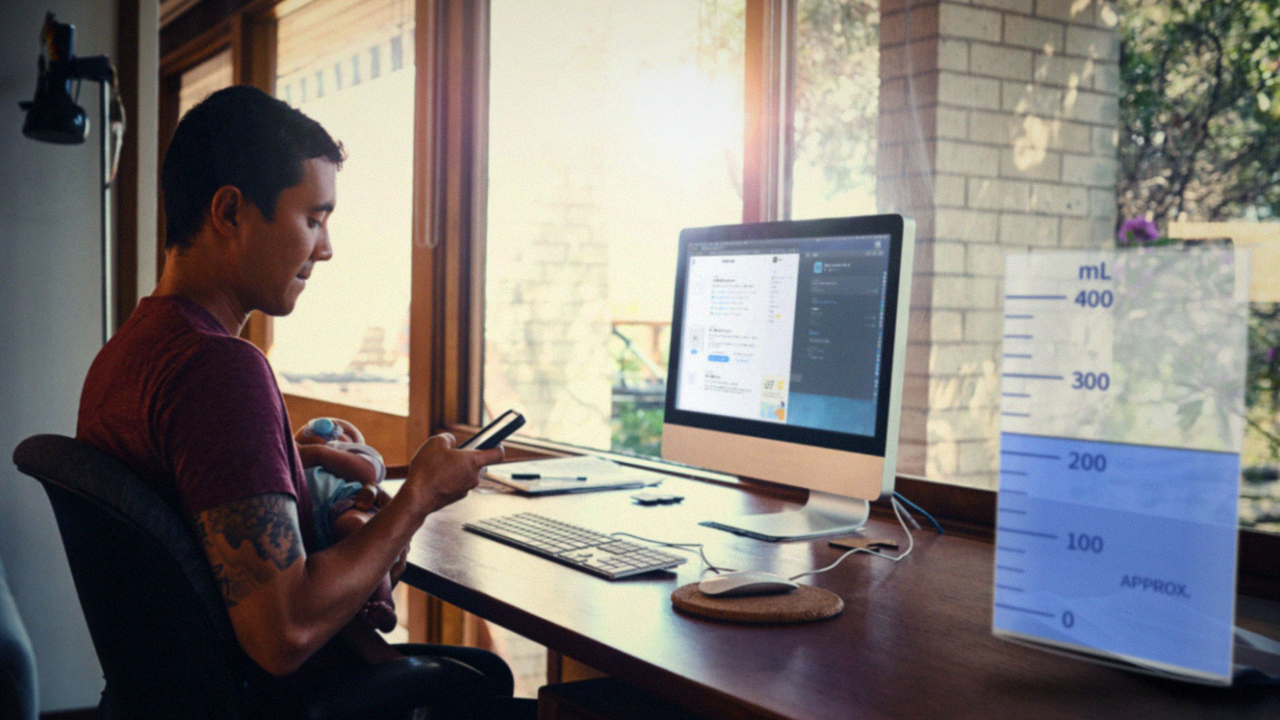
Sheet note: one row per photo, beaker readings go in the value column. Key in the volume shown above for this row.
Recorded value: 225 mL
